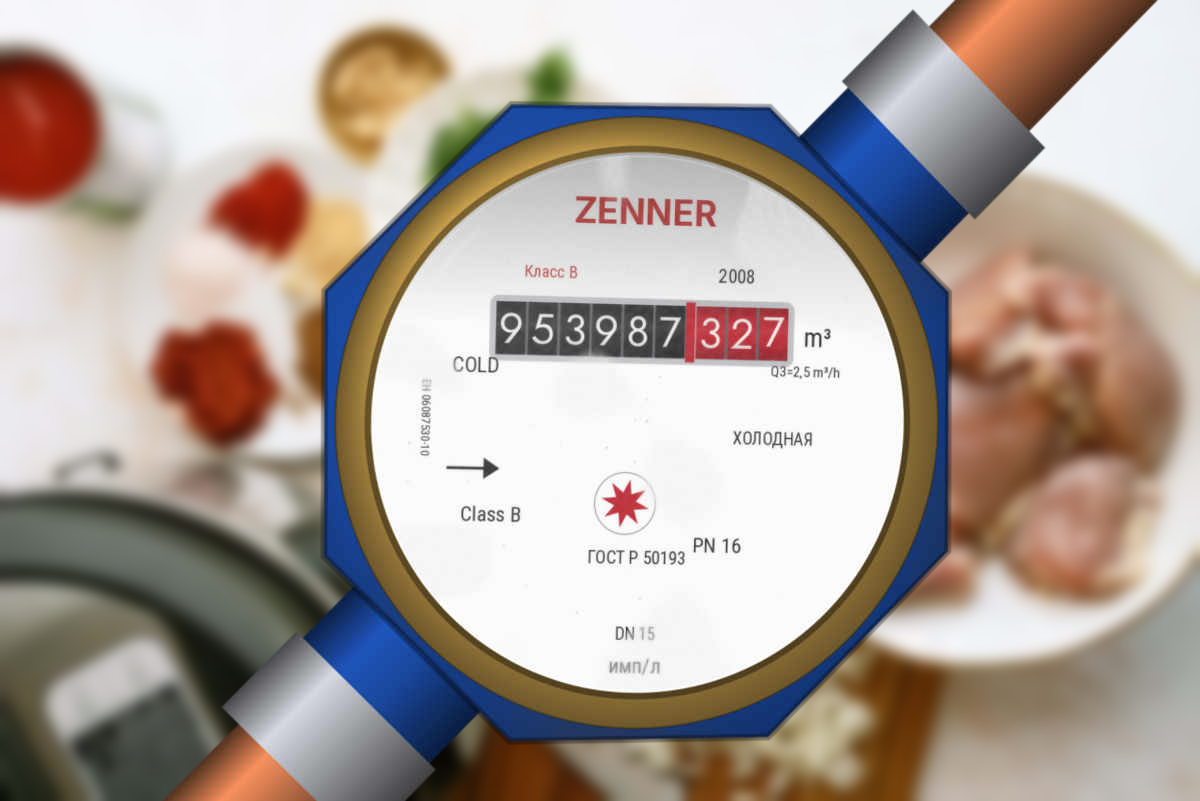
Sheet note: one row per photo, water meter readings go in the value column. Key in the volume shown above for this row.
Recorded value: 953987.327 m³
